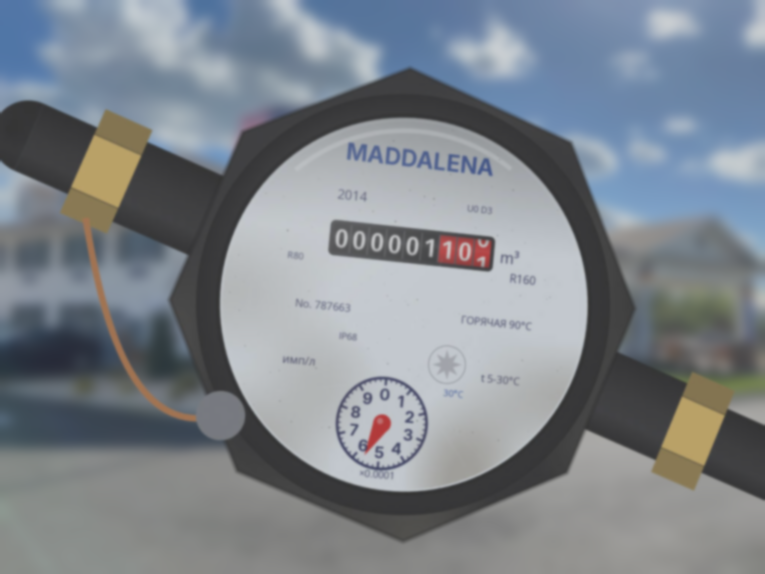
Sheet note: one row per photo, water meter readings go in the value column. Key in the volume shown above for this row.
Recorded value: 1.1005 m³
